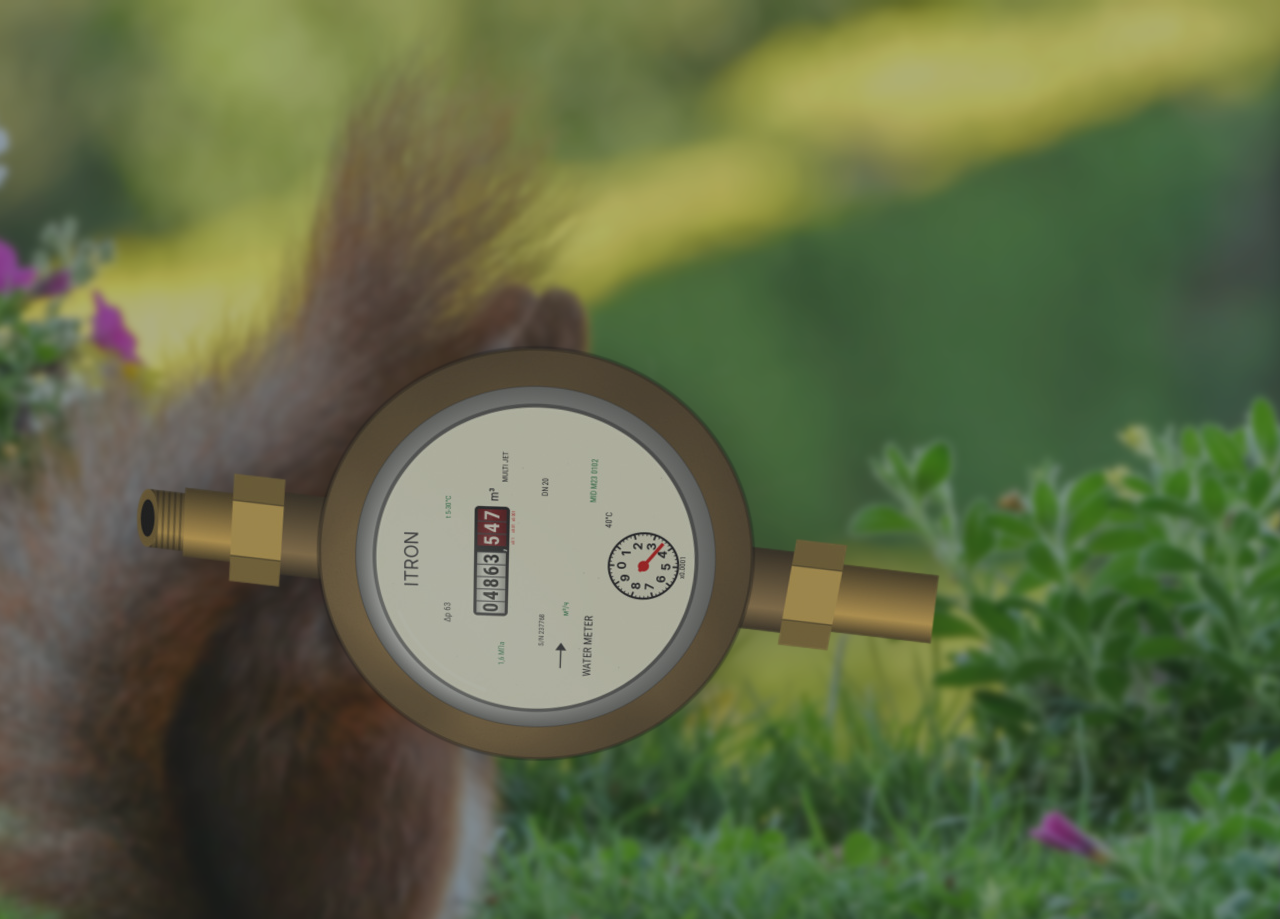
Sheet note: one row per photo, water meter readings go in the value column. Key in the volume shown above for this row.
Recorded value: 4863.5473 m³
